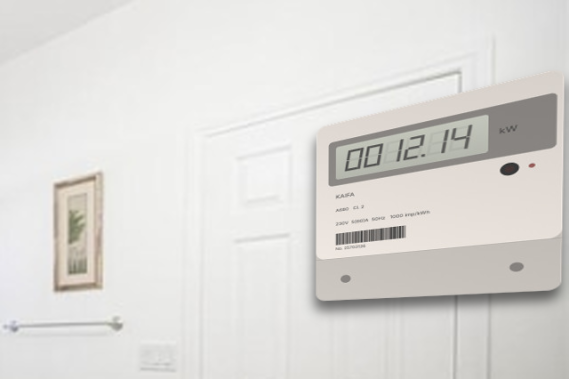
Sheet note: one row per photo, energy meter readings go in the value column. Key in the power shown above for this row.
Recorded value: 12.14 kW
